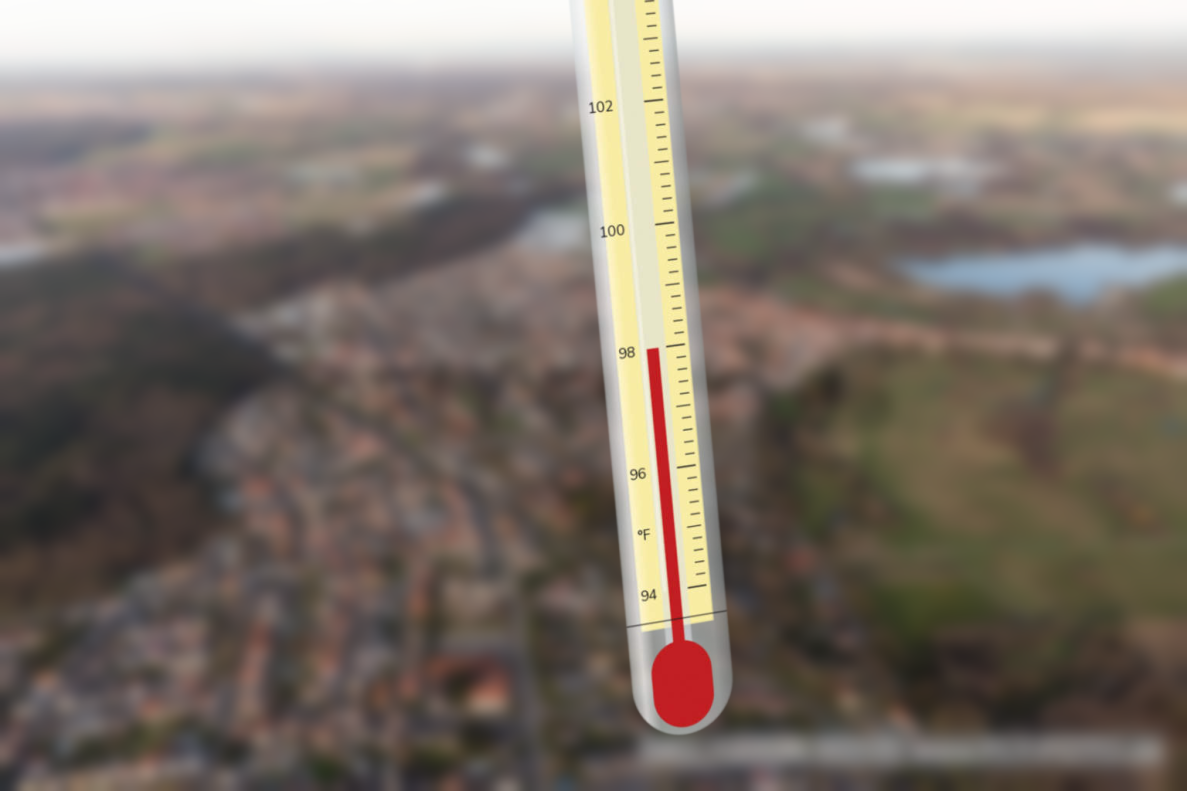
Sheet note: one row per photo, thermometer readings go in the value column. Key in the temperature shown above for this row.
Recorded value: 98 °F
